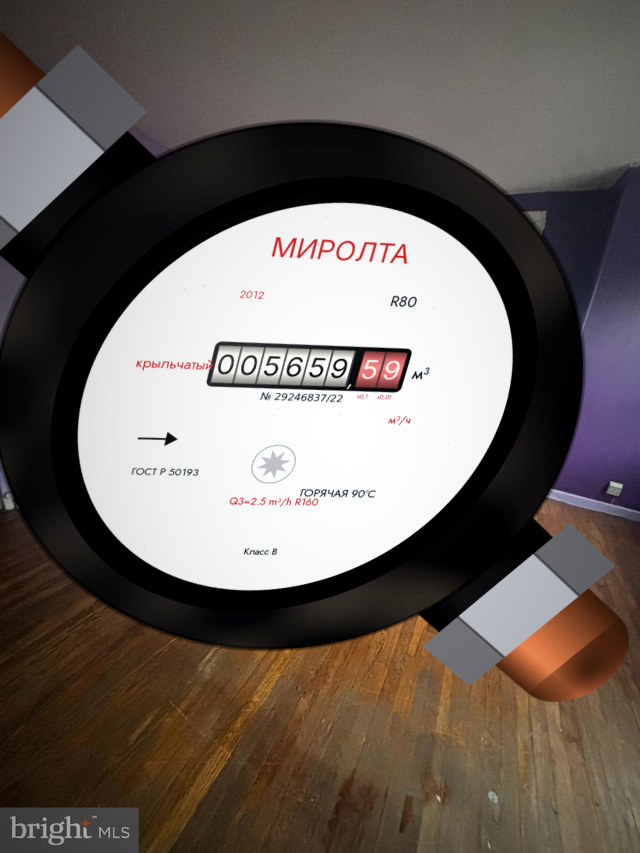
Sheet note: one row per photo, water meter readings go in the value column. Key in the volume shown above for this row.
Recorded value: 5659.59 m³
